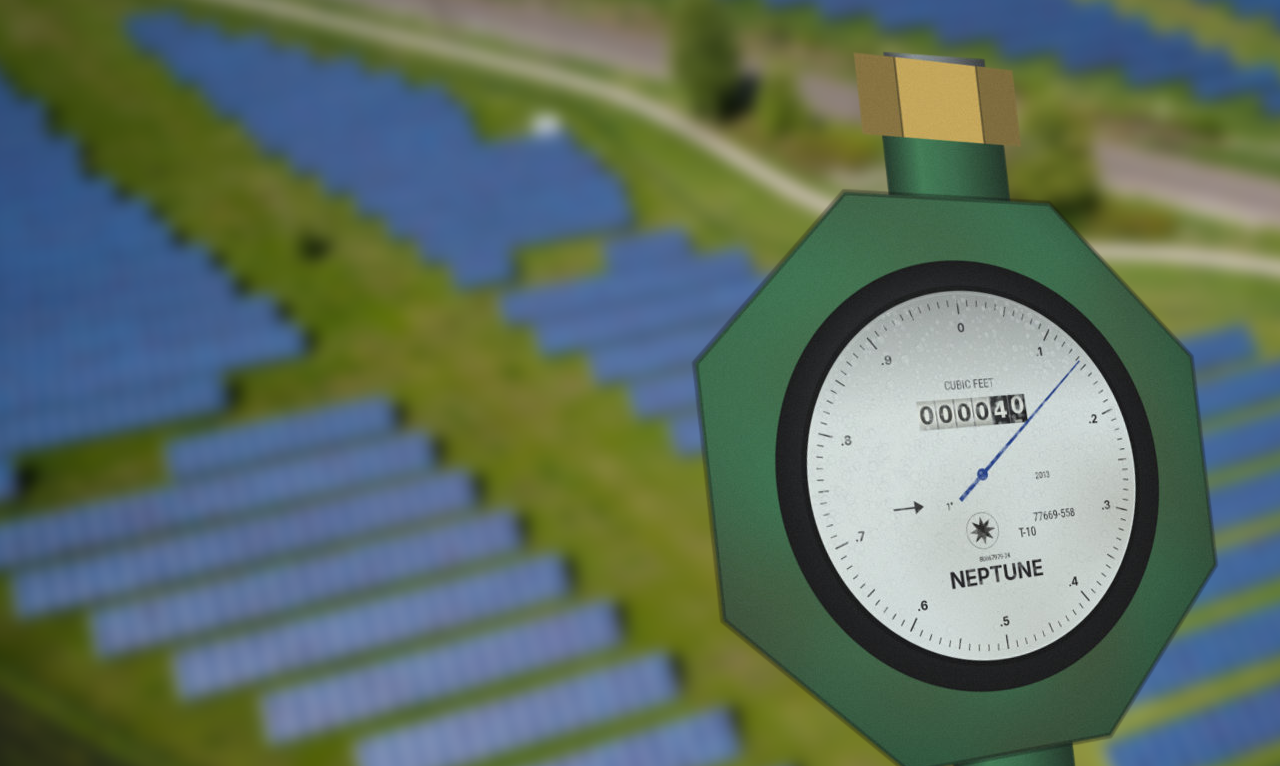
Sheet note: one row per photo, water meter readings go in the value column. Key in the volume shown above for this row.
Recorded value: 40.14 ft³
